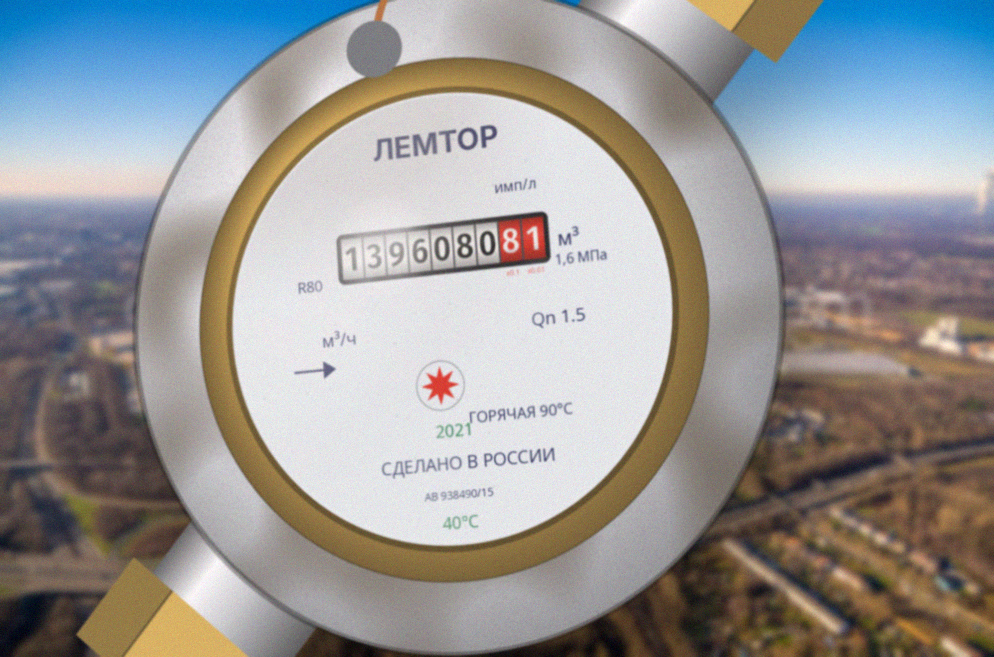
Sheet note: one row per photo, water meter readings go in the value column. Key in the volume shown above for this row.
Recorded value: 1396080.81 m³
